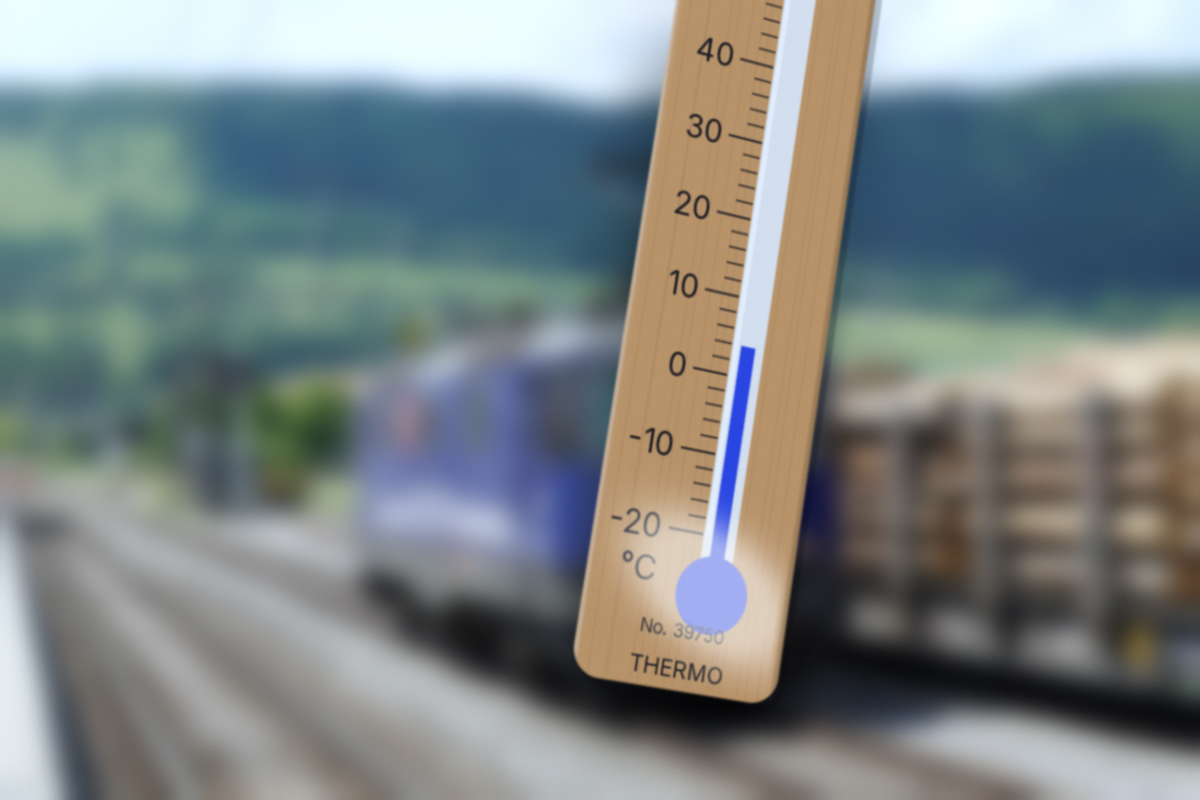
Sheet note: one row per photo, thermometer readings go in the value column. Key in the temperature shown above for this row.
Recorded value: 4 °C
